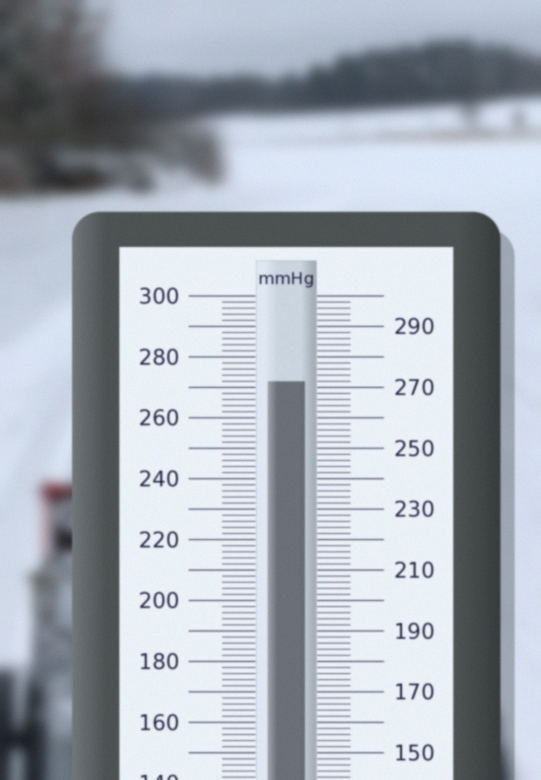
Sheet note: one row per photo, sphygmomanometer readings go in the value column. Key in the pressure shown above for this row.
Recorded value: 272 mmHg
